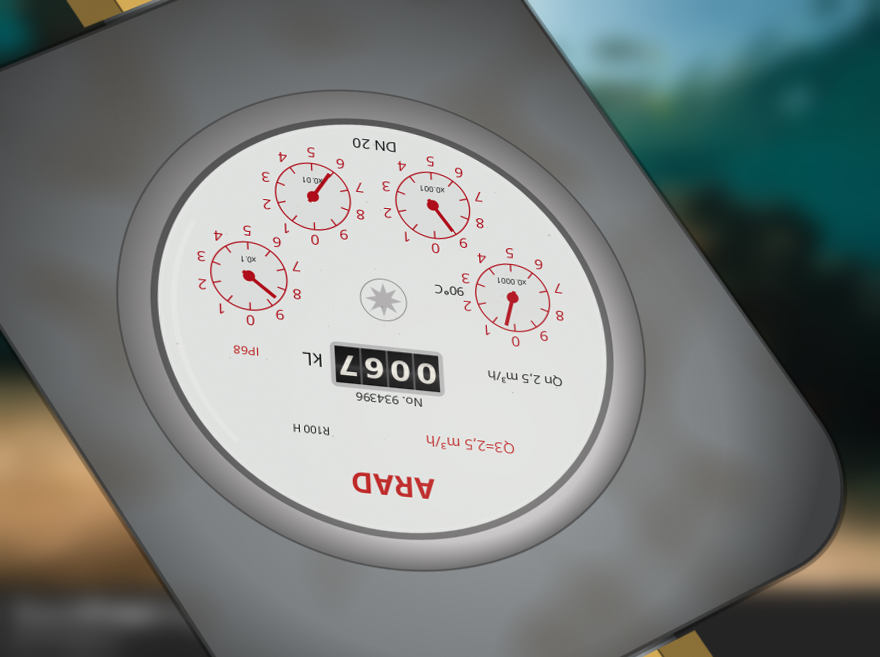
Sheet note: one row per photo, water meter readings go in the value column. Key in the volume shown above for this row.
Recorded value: 67.8590 kL
